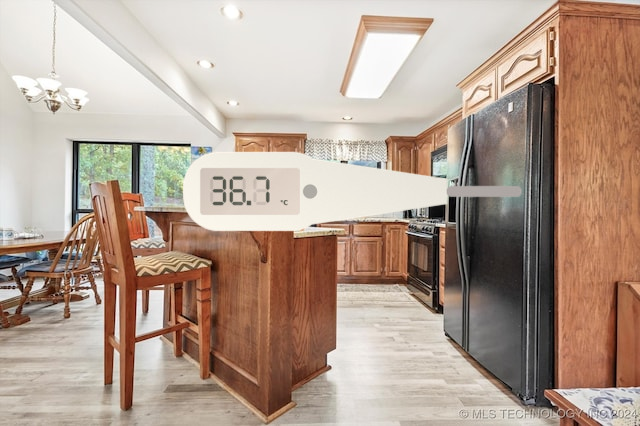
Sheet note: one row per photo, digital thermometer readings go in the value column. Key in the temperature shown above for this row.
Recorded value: 36.7 °C
